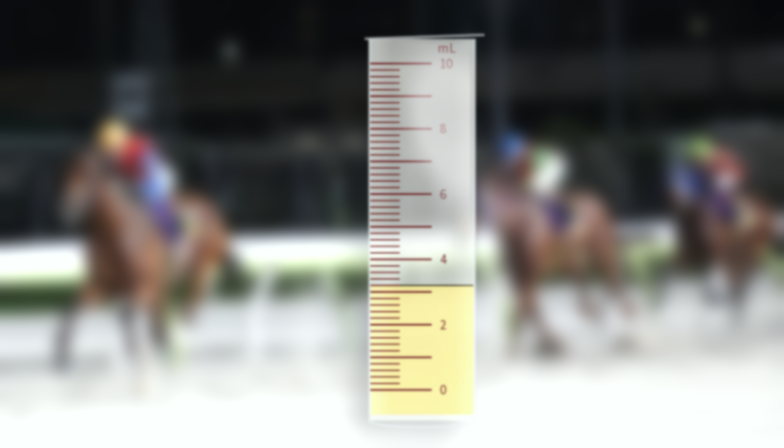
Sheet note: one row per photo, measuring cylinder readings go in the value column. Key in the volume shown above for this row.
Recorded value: 3.2 mL
